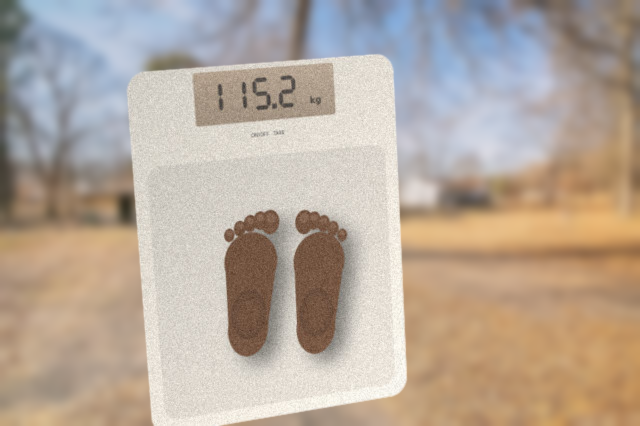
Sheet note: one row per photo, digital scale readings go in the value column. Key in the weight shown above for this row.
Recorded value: 115.2 kg
